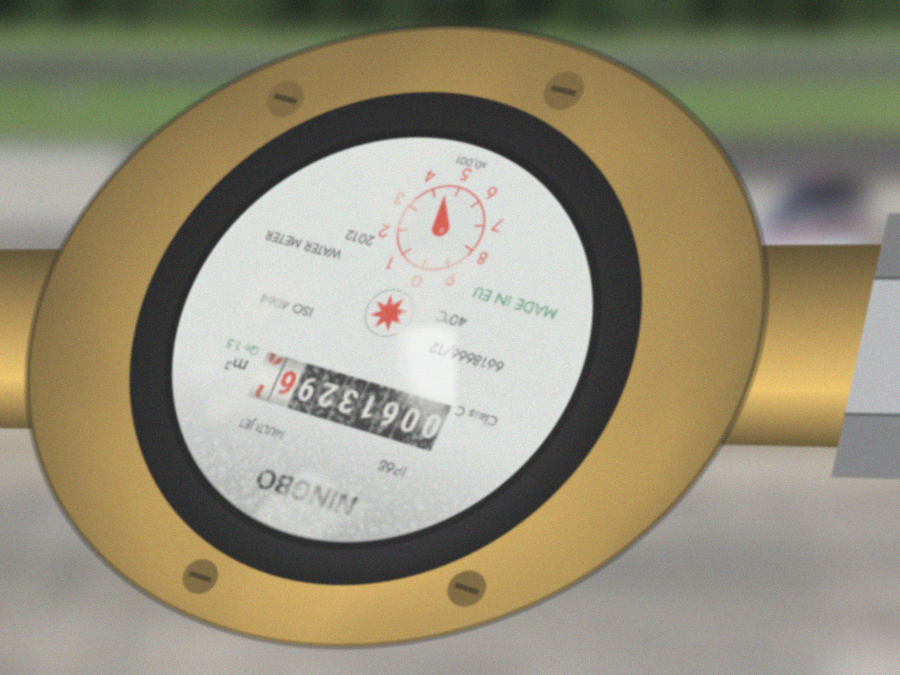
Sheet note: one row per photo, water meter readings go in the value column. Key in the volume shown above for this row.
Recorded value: 61329.614 m³
